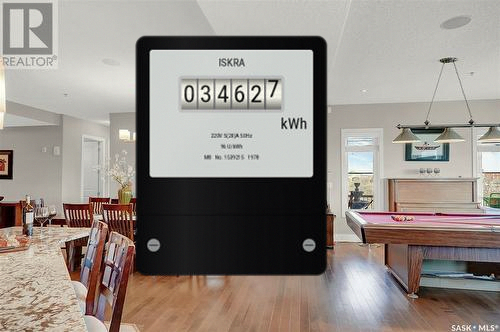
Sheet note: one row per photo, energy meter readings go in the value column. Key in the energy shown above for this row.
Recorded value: 34627 kWh
